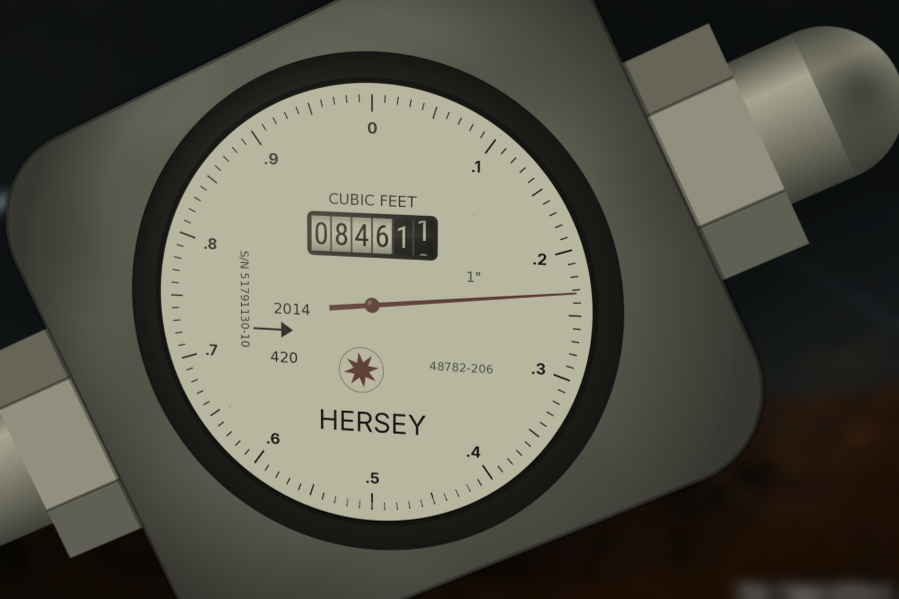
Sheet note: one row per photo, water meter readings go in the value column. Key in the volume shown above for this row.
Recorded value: 84611.23 ft³
